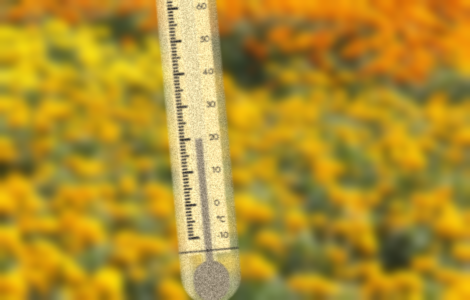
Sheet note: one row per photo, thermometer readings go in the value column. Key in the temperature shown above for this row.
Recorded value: 20 °C
